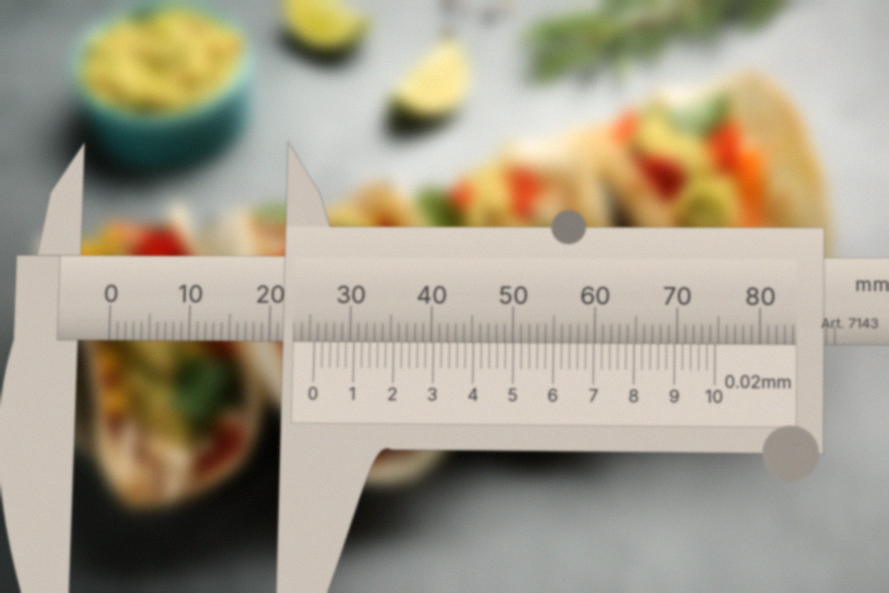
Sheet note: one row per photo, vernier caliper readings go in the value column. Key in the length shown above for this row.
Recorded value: 25.6 mm
